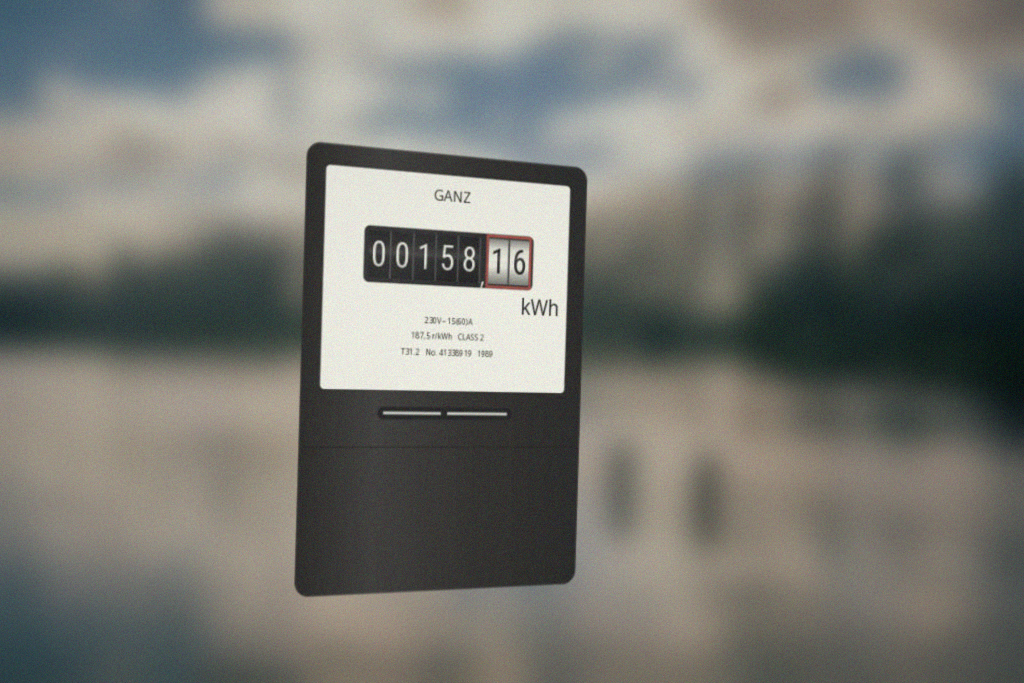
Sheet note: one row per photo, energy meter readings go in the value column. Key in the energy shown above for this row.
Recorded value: 158.16 kWh
